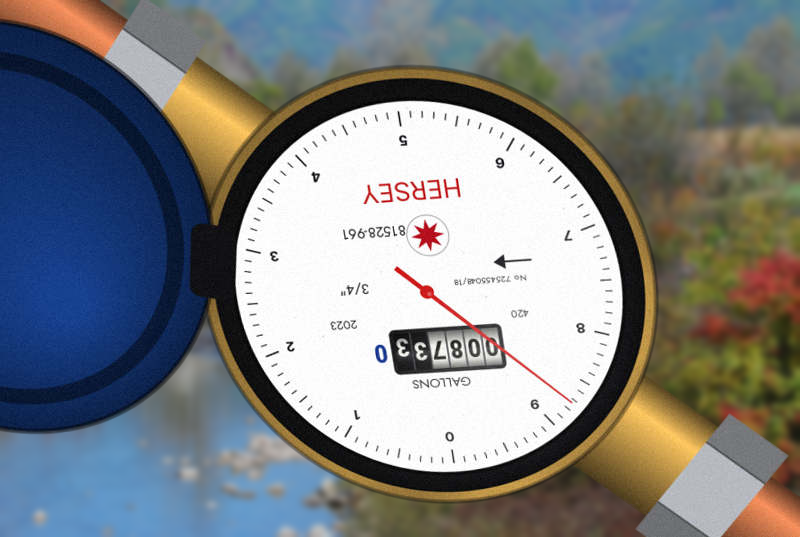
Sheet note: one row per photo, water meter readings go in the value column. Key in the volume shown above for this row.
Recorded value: 87328.7 gal
